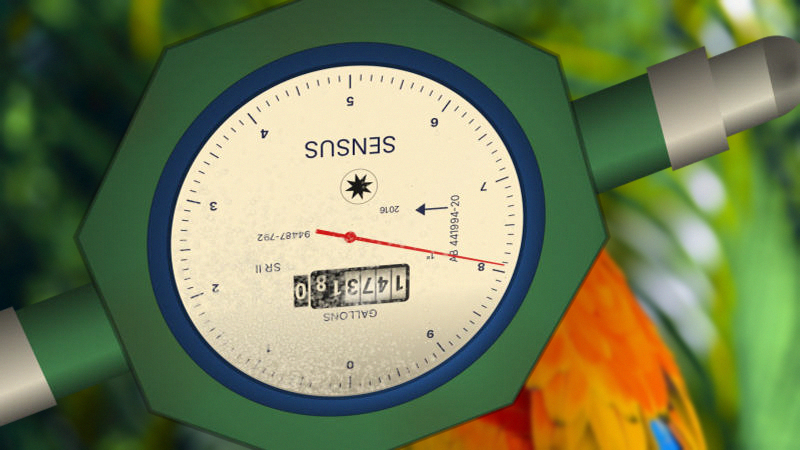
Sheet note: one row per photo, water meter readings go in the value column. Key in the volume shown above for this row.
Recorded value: 1473177.9 gal
